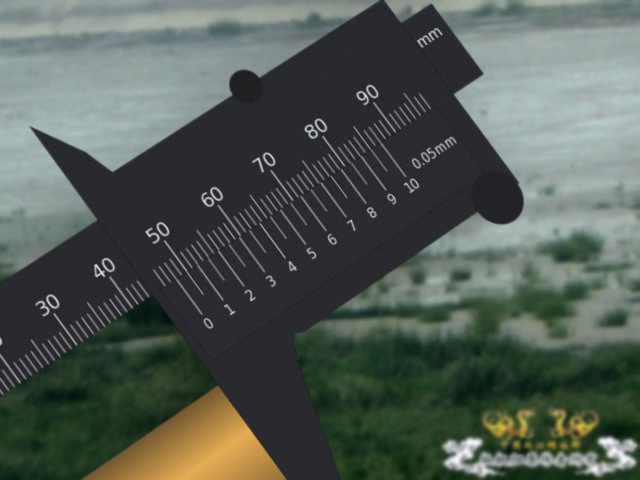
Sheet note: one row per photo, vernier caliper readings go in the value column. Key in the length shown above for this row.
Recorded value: 48.0 mm
